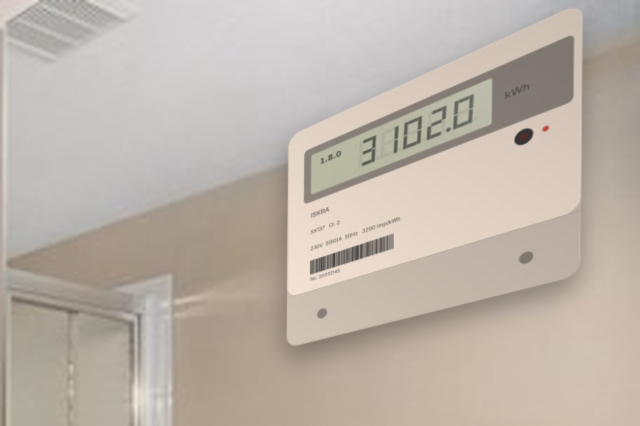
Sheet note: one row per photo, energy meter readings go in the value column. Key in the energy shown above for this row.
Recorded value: 3102.0 kWh
